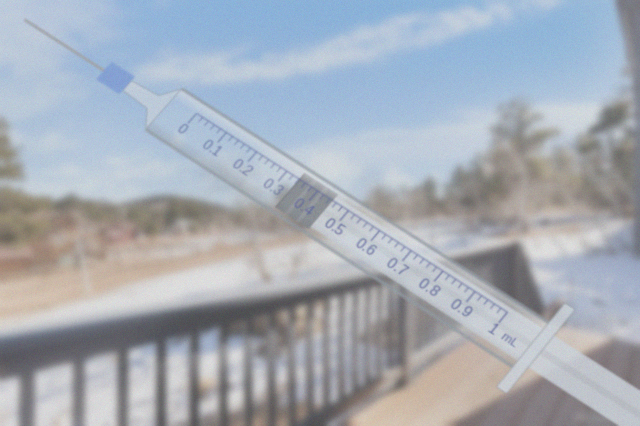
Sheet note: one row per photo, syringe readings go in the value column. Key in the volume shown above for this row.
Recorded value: 0.34 mL
